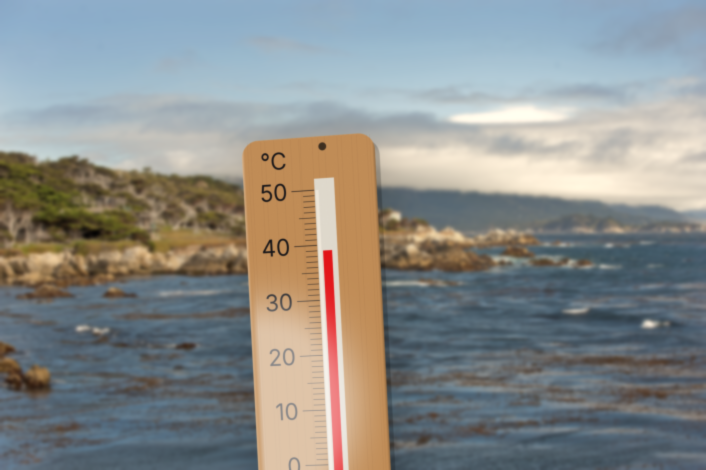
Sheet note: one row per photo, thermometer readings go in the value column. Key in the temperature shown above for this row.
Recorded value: 39 °C
